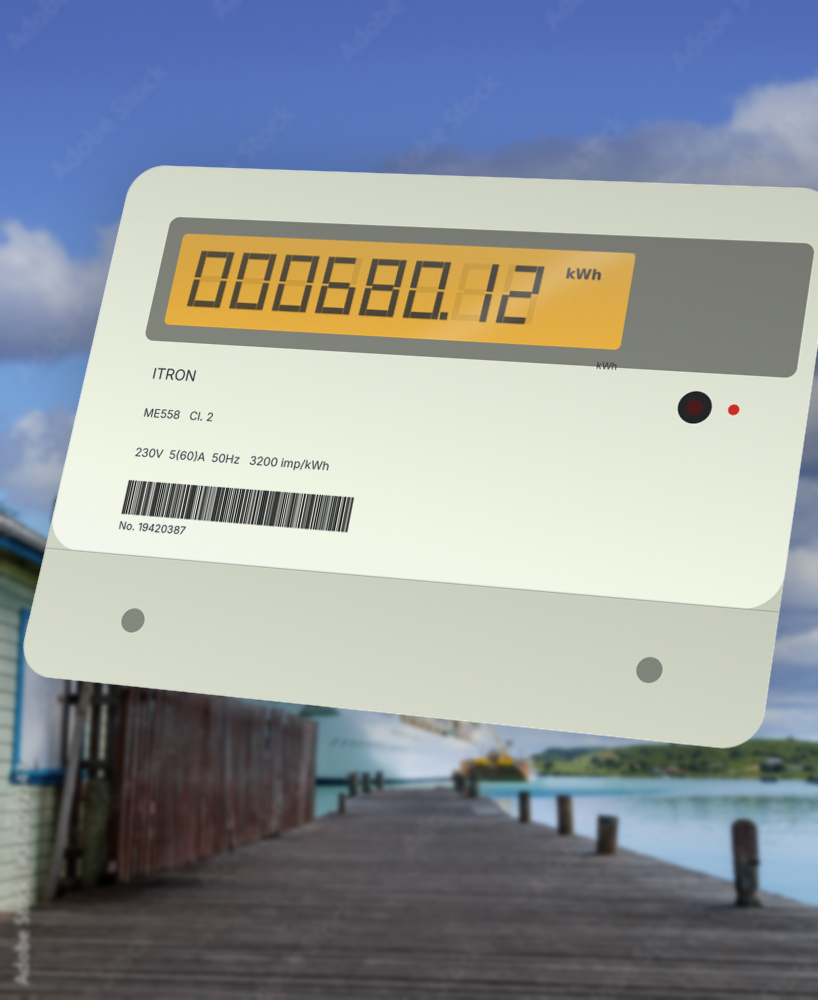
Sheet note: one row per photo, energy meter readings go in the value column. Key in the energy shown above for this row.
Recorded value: 680.12 kWh
